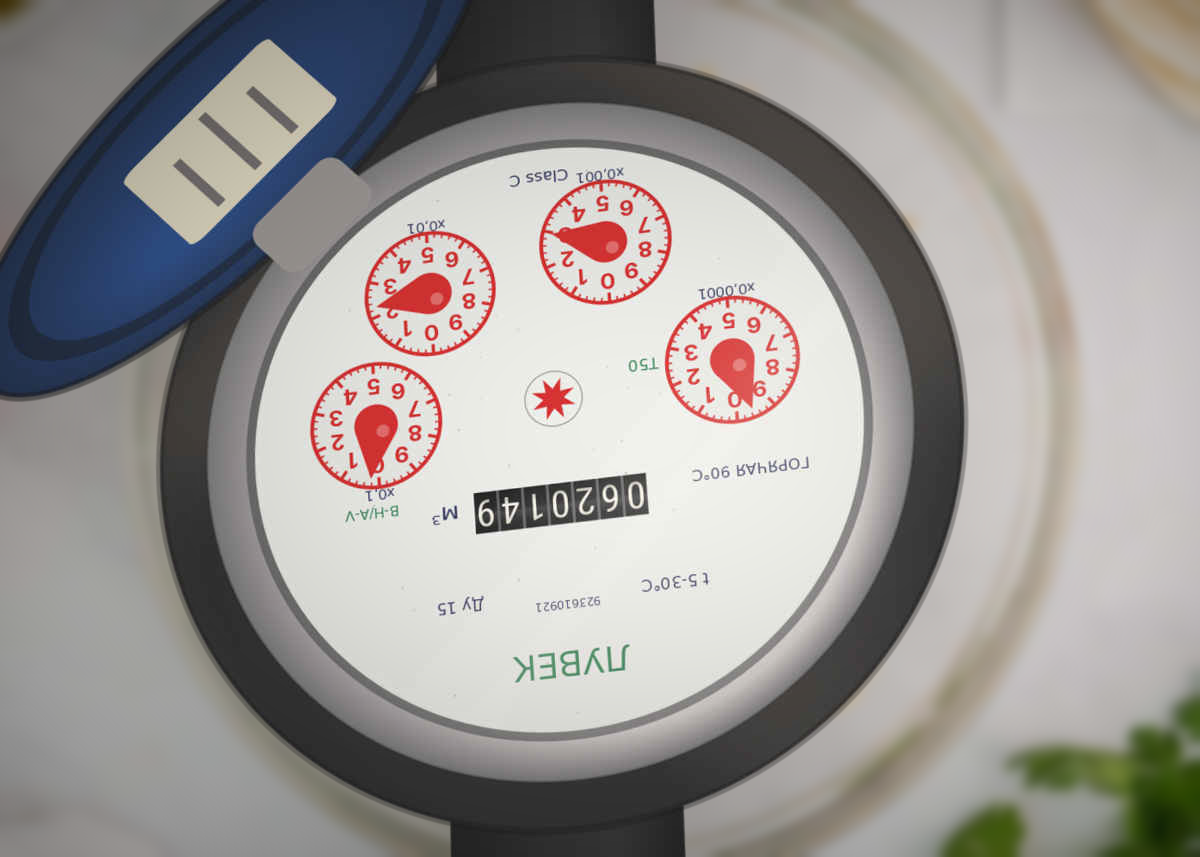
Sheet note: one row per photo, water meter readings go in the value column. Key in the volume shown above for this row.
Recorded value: 620149.0229 m³
